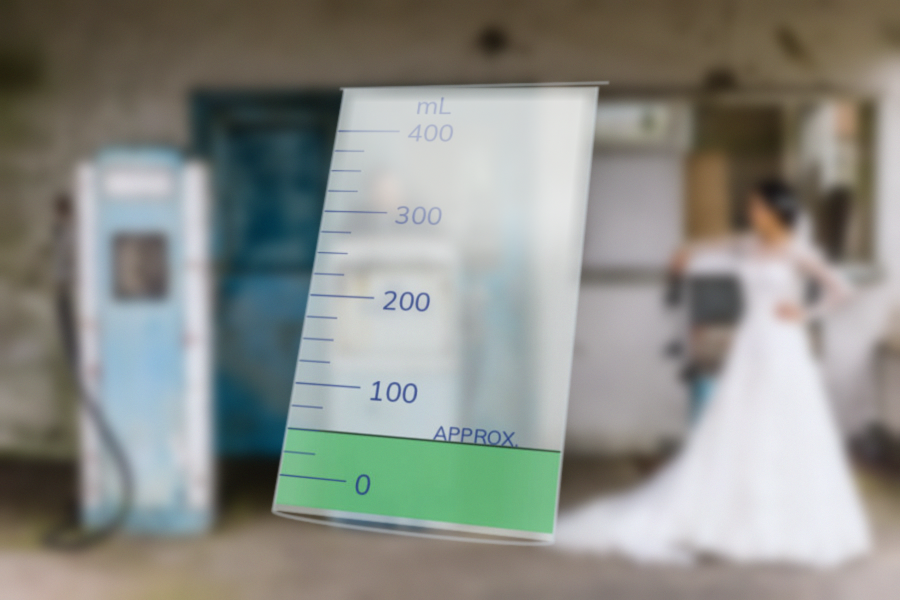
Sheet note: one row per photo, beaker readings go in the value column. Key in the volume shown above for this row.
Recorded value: 50 mL
